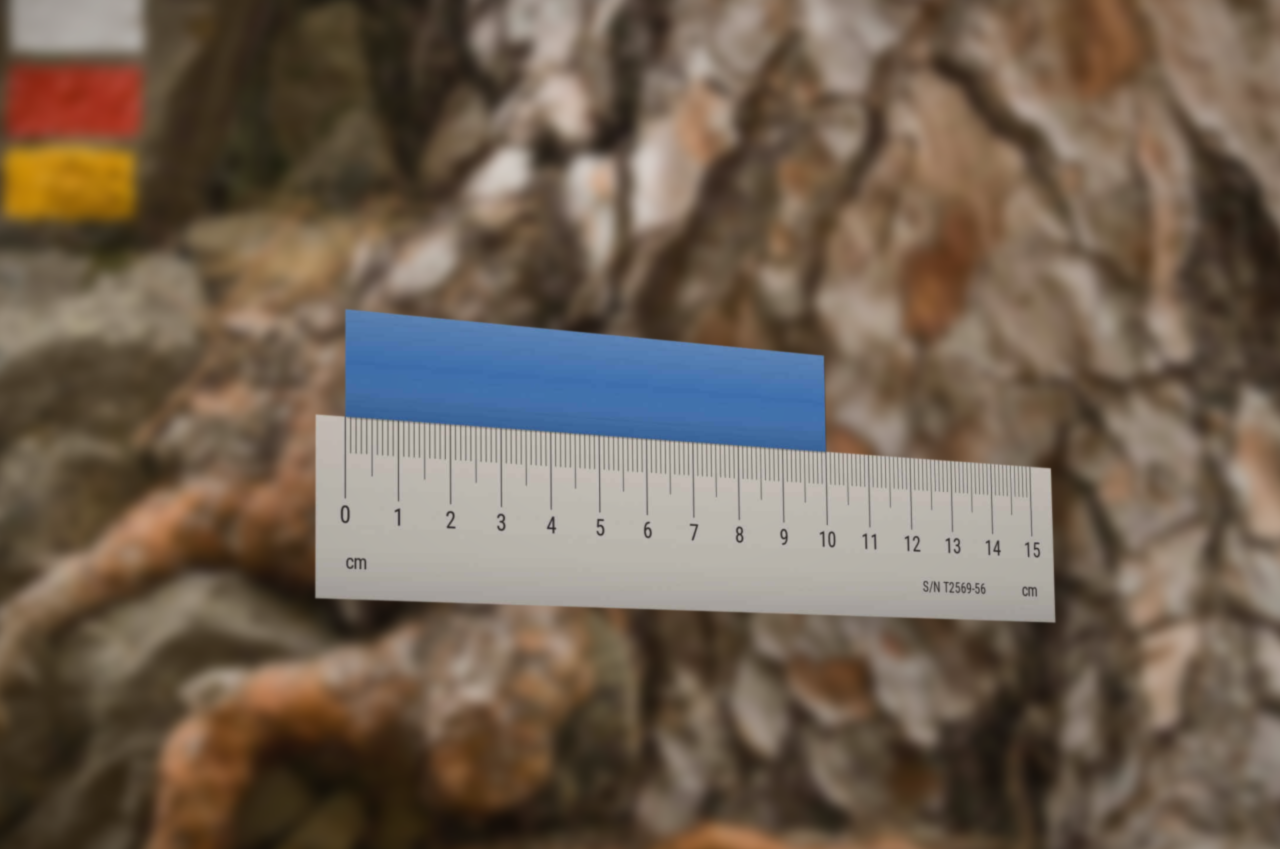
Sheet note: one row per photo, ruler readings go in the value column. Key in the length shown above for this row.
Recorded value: 10 cm
